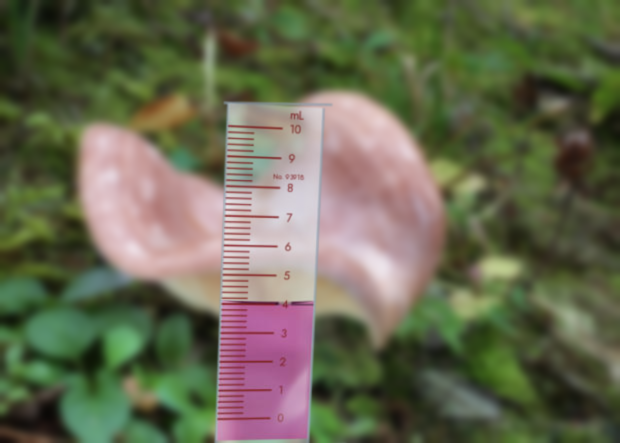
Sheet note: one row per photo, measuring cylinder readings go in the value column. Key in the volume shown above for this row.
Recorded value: 4 mL
